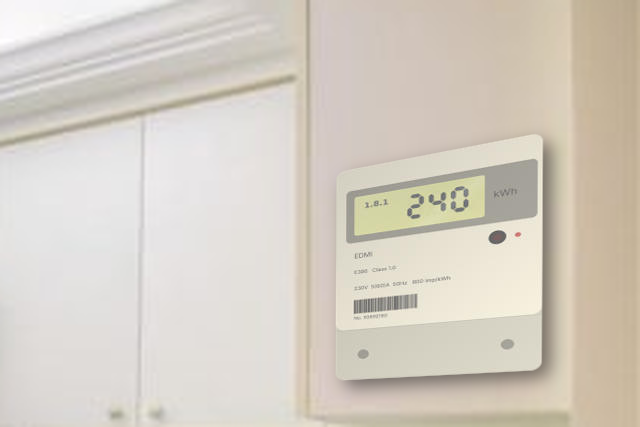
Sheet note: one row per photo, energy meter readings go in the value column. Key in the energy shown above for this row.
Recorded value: 240 kWh
